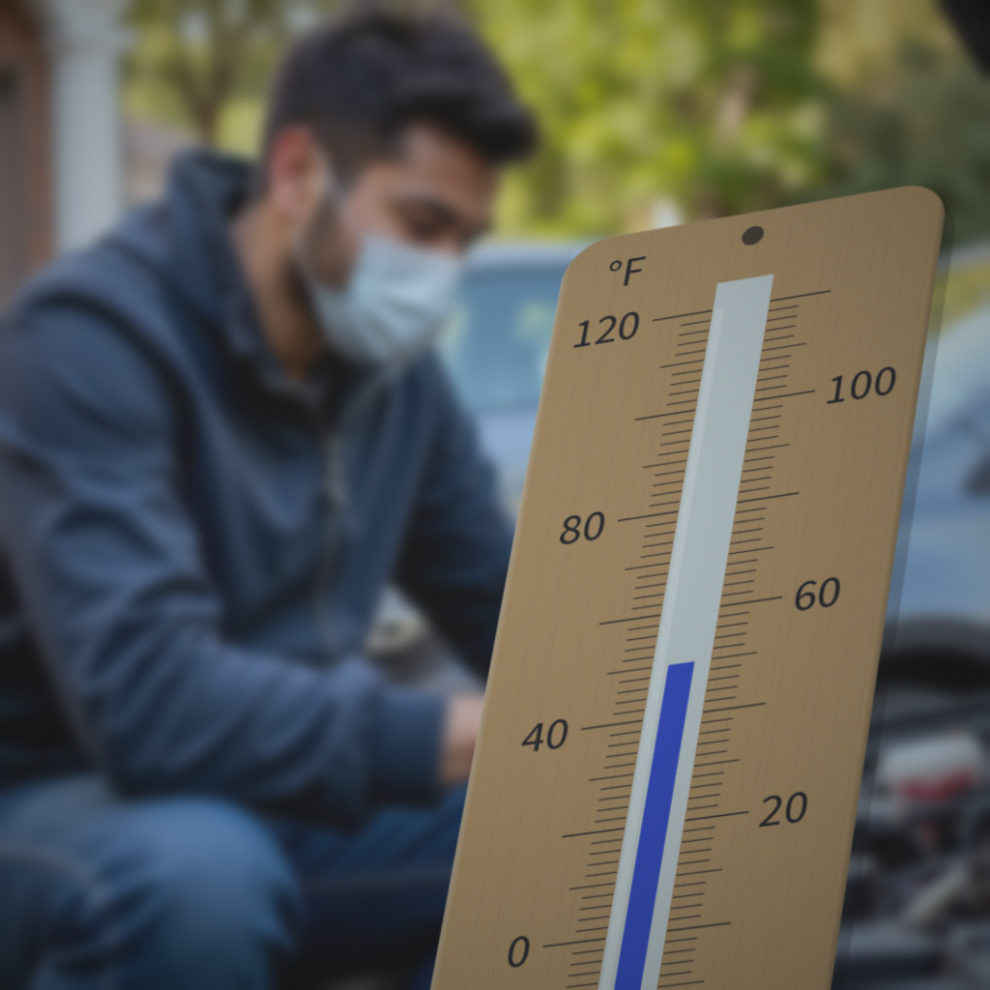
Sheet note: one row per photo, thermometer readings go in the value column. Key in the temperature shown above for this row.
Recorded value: 50 °F
